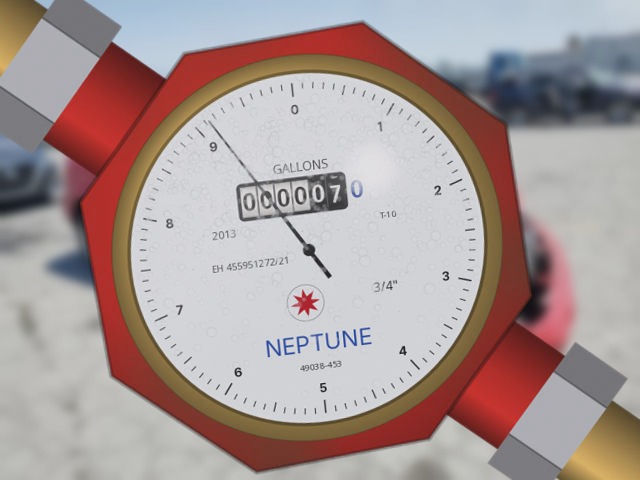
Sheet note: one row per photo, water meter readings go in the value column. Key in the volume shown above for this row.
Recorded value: 69.1 gal
